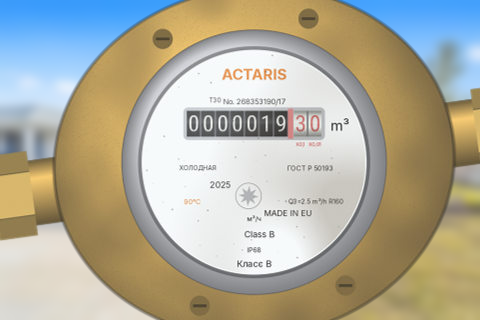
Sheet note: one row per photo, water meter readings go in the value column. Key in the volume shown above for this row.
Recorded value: 19.30 m³
